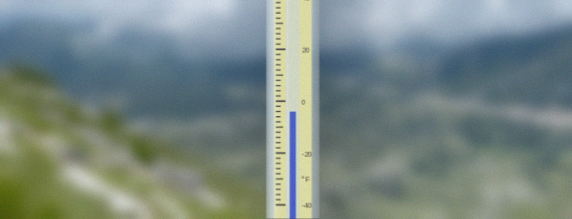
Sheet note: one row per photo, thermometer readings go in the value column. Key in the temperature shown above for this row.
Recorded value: -4 °F
